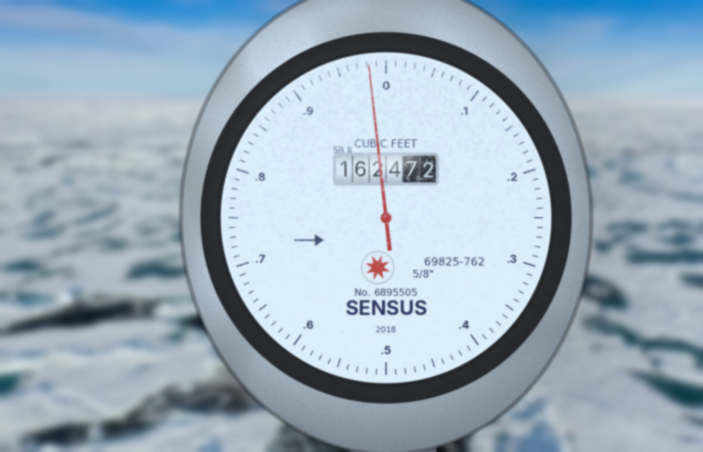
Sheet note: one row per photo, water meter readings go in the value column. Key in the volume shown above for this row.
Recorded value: 162471.98 ft³
